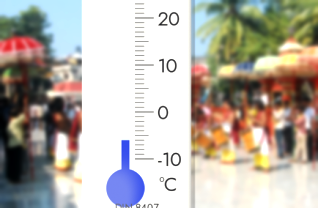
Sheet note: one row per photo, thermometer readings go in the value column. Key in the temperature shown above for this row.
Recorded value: -6 °C
